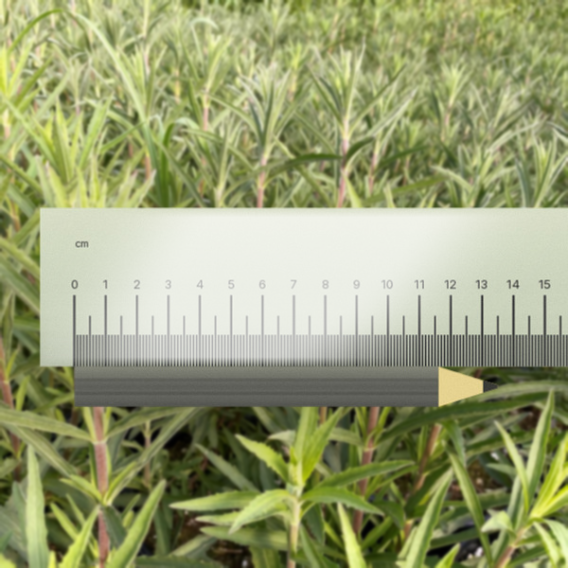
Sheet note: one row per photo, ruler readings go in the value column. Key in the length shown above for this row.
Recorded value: 13.5 cm
